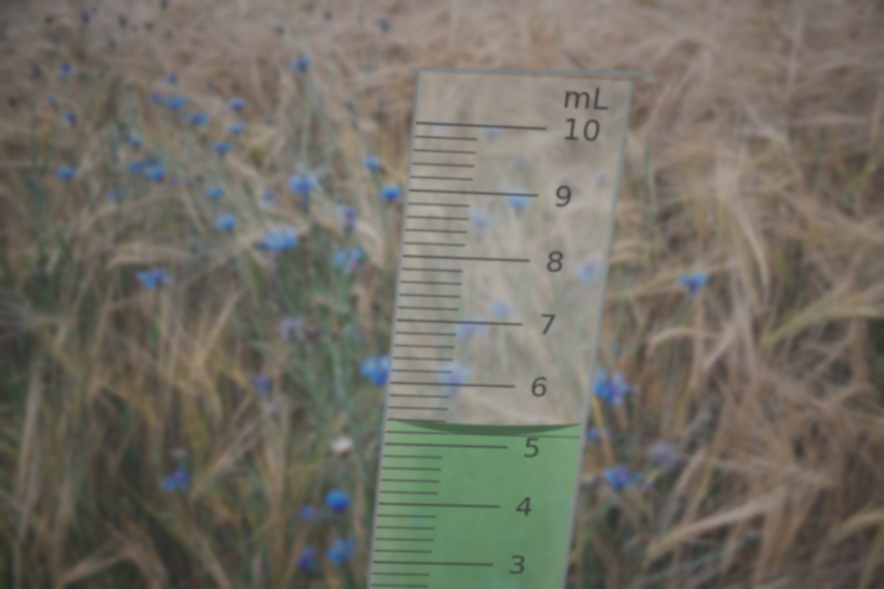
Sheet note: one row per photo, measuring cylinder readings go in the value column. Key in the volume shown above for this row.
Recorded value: 5.2 mL
